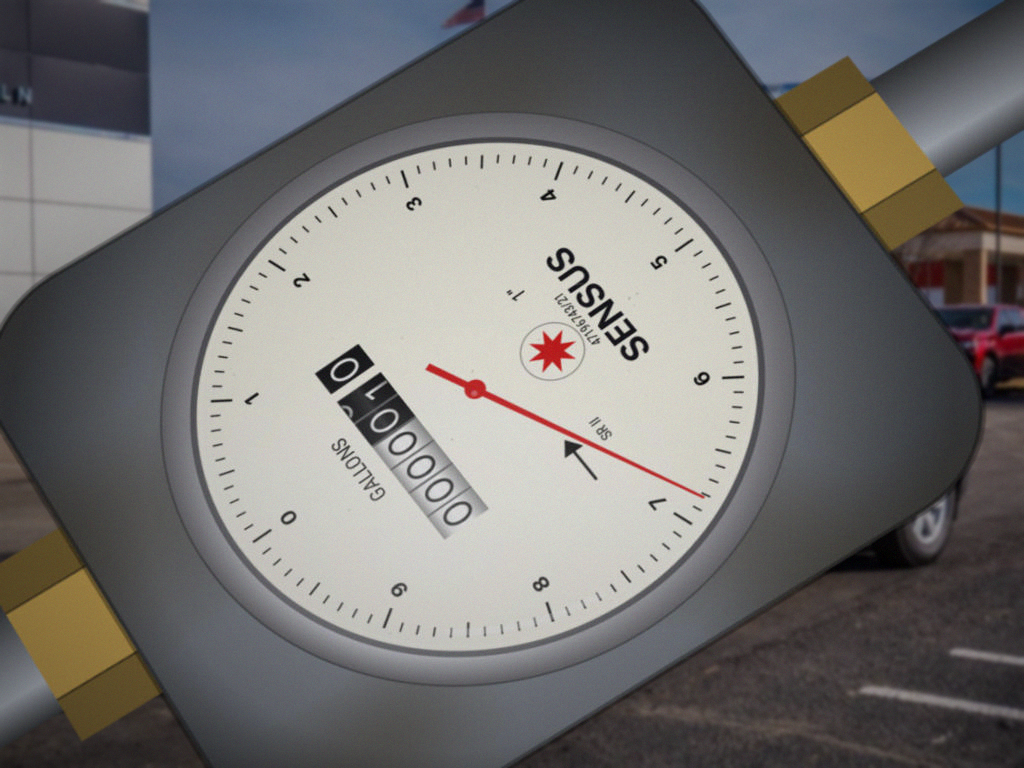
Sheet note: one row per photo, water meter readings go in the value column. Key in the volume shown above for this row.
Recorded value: 6.8 gal
